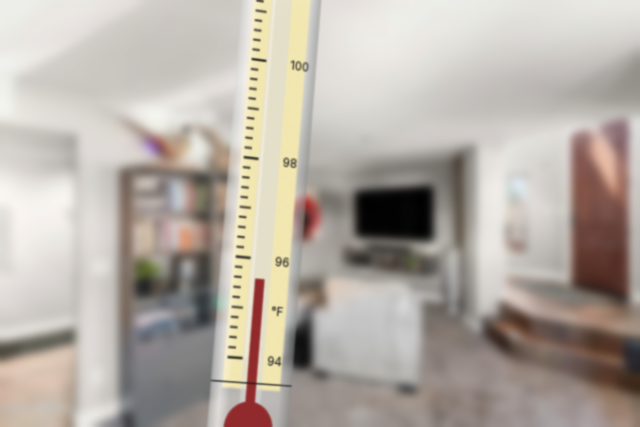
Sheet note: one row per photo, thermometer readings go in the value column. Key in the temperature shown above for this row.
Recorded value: 95.6 °F
